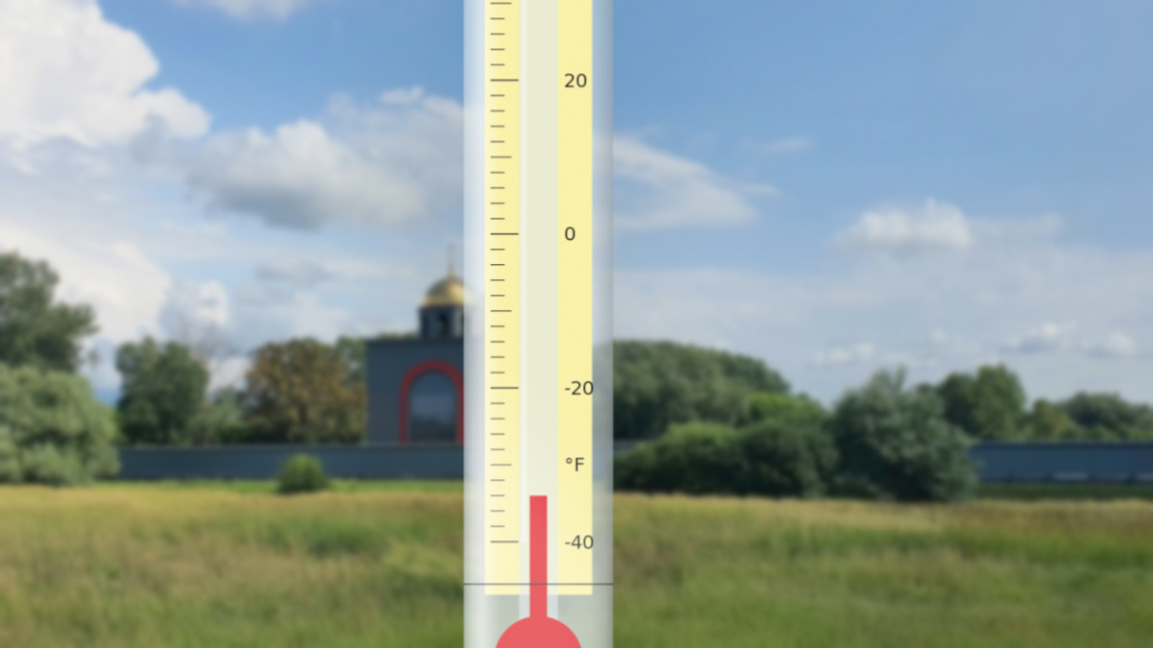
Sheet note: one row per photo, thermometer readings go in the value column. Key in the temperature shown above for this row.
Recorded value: -34 °F
